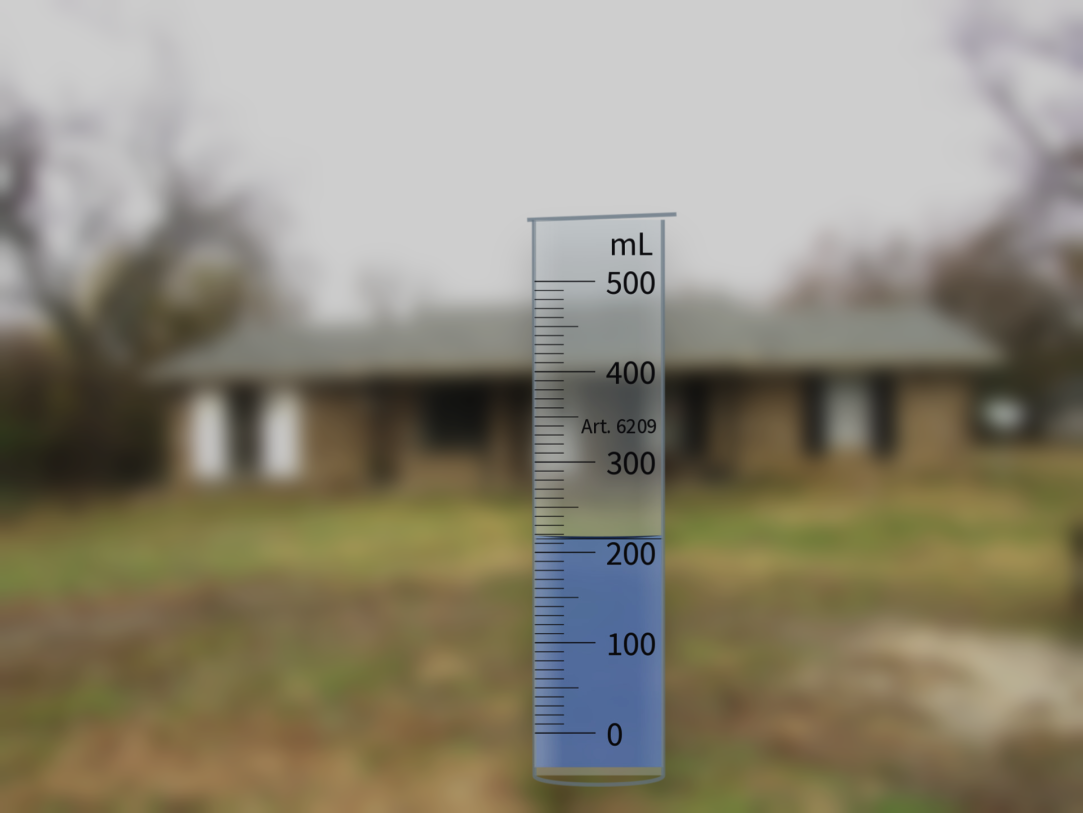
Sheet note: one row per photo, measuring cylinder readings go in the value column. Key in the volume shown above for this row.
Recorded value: 215 mL
